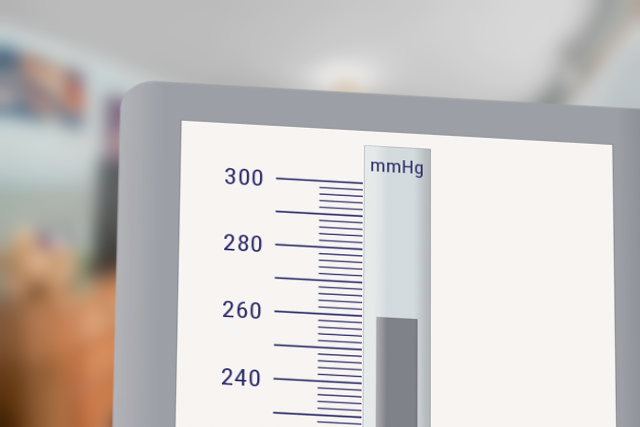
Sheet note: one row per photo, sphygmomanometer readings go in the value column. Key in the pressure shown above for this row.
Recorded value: 260 mmHg
